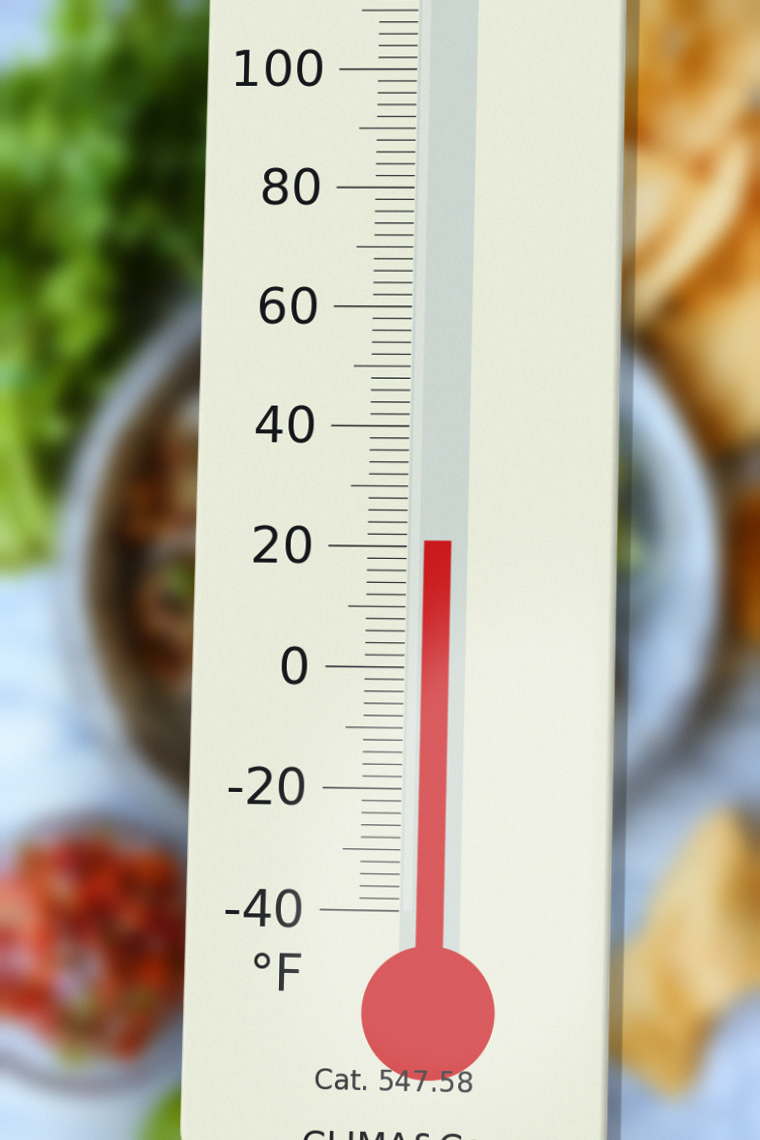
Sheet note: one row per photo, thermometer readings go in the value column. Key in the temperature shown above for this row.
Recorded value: 21 °F
